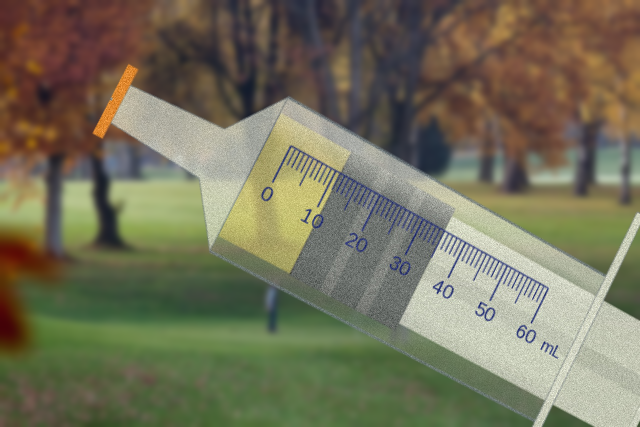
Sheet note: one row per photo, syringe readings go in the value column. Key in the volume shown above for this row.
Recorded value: 11 mL
